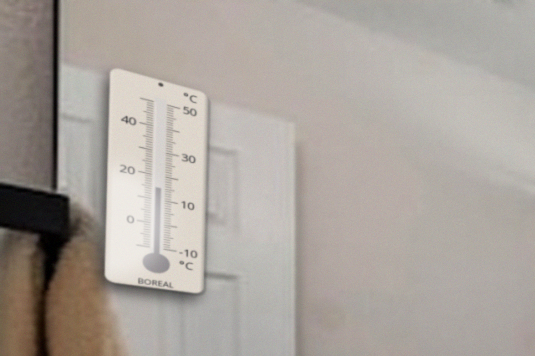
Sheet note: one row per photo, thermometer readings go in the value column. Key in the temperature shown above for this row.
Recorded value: 15 °C
